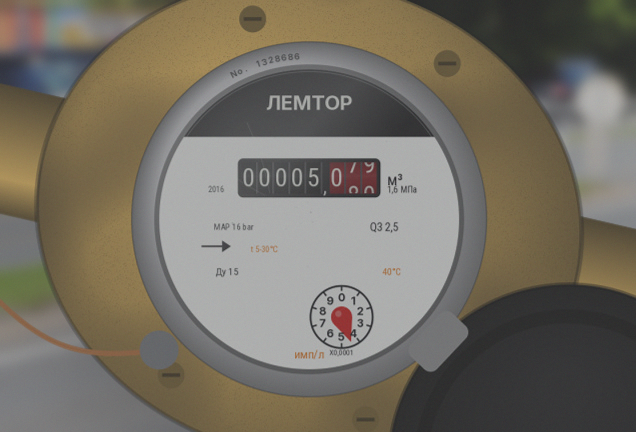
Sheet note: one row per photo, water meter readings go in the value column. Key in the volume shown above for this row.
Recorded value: 5.0794 m³
